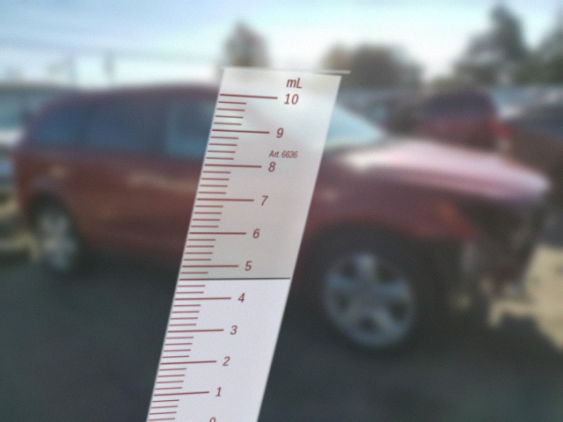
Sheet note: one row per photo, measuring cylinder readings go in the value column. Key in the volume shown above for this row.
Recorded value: 4.6 mL
